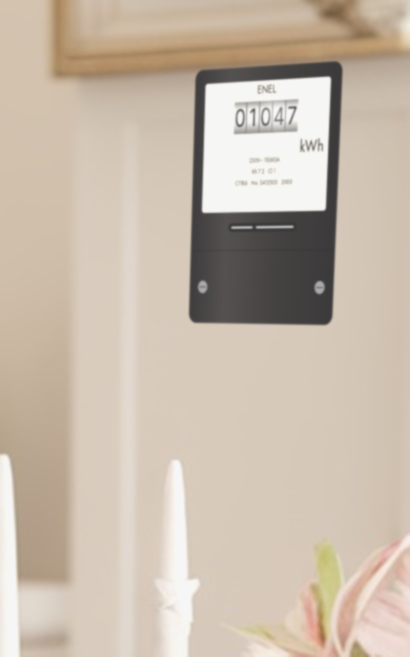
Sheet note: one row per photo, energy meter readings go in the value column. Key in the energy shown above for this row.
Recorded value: 1047 kWh
